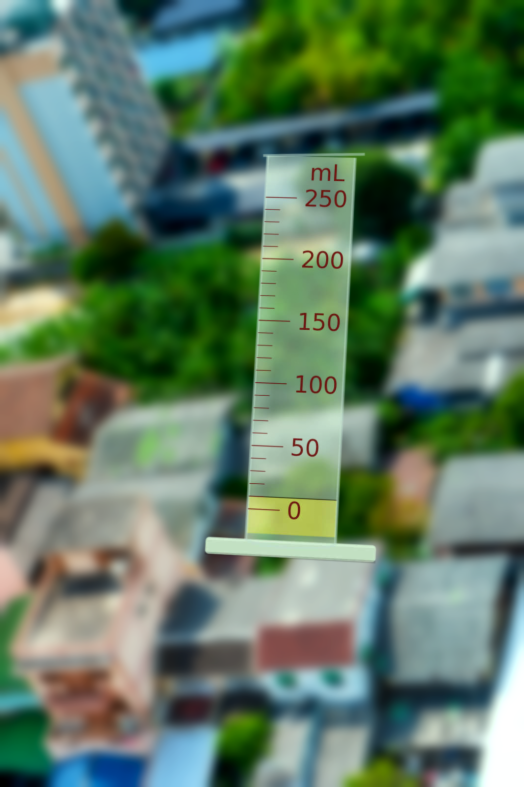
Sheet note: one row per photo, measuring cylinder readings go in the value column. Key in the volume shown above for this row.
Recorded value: 10 mL
